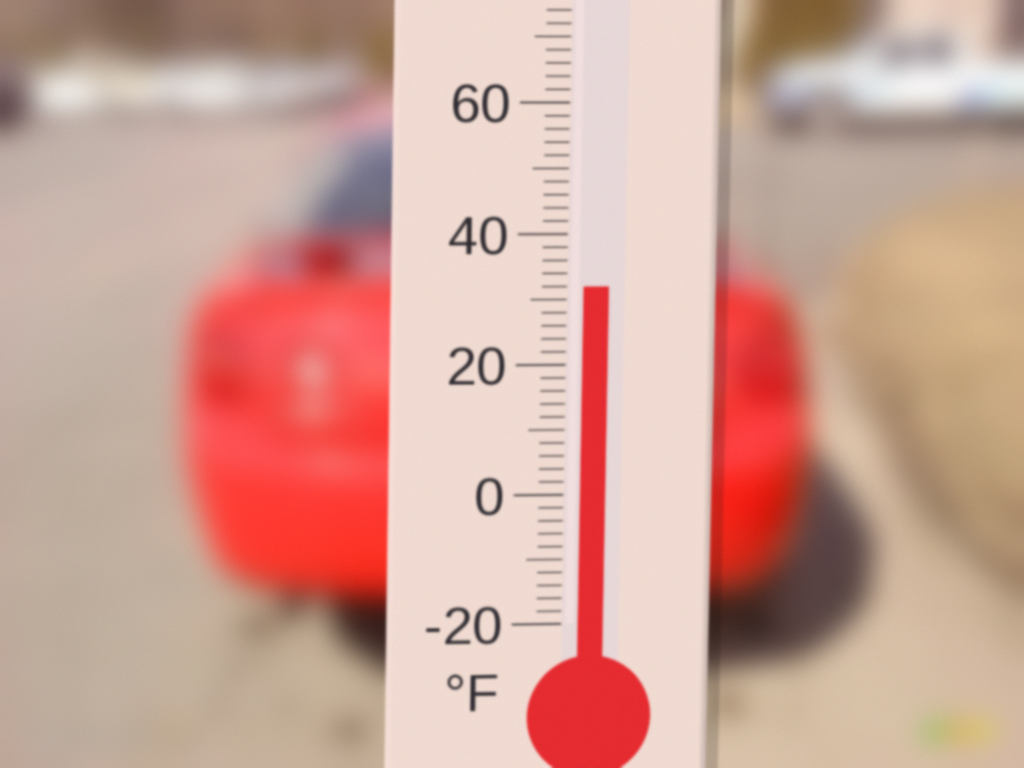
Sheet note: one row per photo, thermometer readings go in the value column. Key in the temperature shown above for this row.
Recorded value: 32 °F
